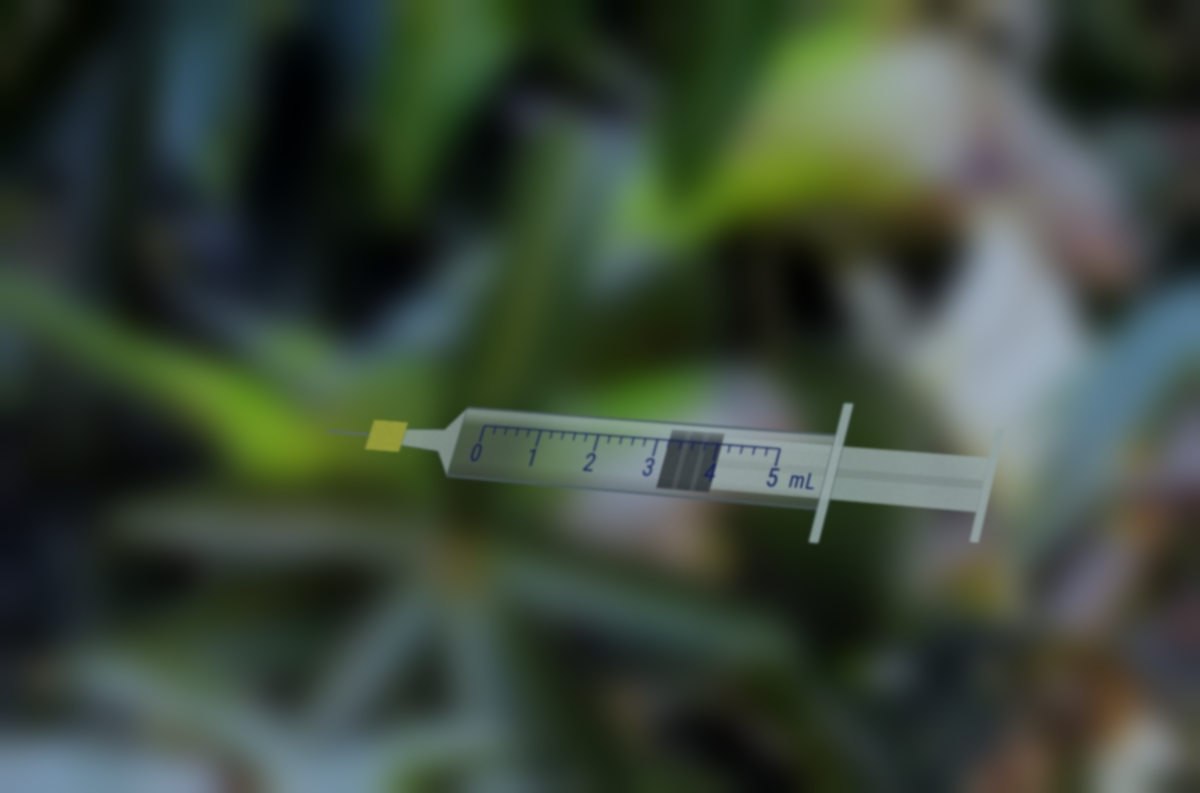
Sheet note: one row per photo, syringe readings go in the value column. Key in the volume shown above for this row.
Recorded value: 3.2 mL
